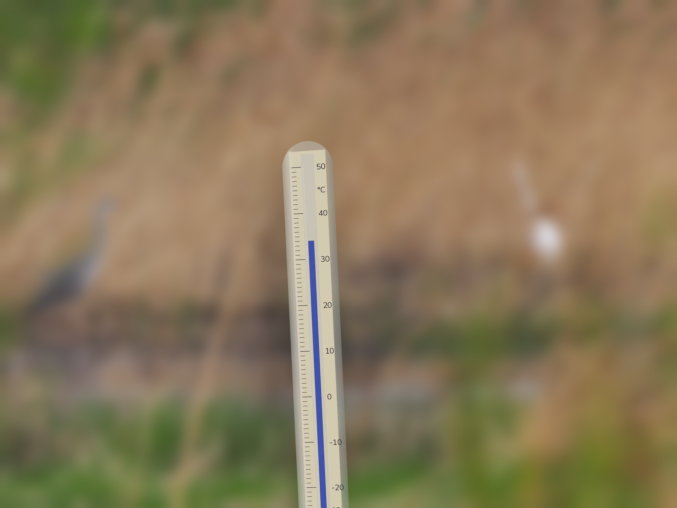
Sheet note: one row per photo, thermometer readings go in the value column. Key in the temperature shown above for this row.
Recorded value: 34 °C
